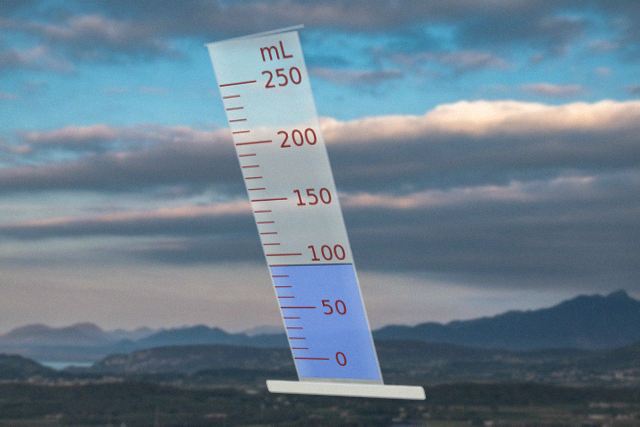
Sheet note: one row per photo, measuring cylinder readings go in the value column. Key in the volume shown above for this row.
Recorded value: 90 mL
